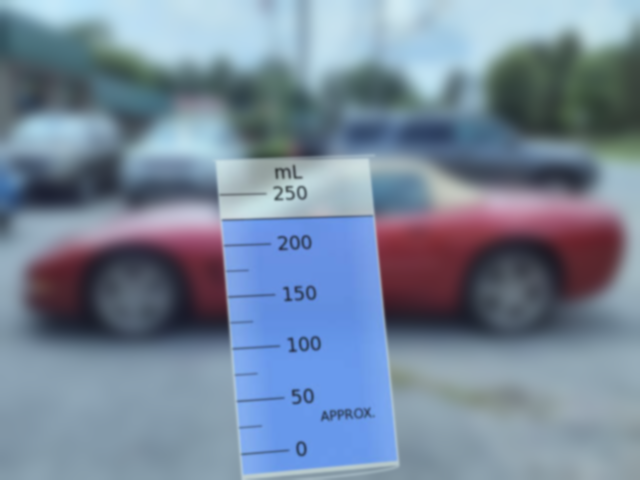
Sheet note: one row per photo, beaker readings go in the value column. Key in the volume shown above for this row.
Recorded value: 225 mL
